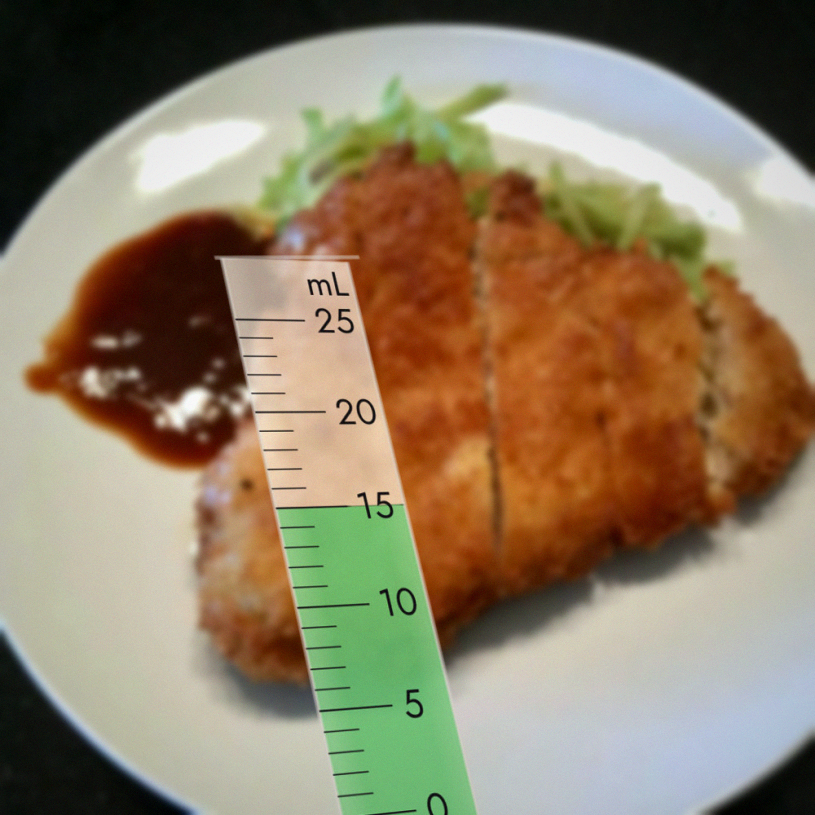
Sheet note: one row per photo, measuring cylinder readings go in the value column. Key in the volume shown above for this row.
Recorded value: 15 mL
